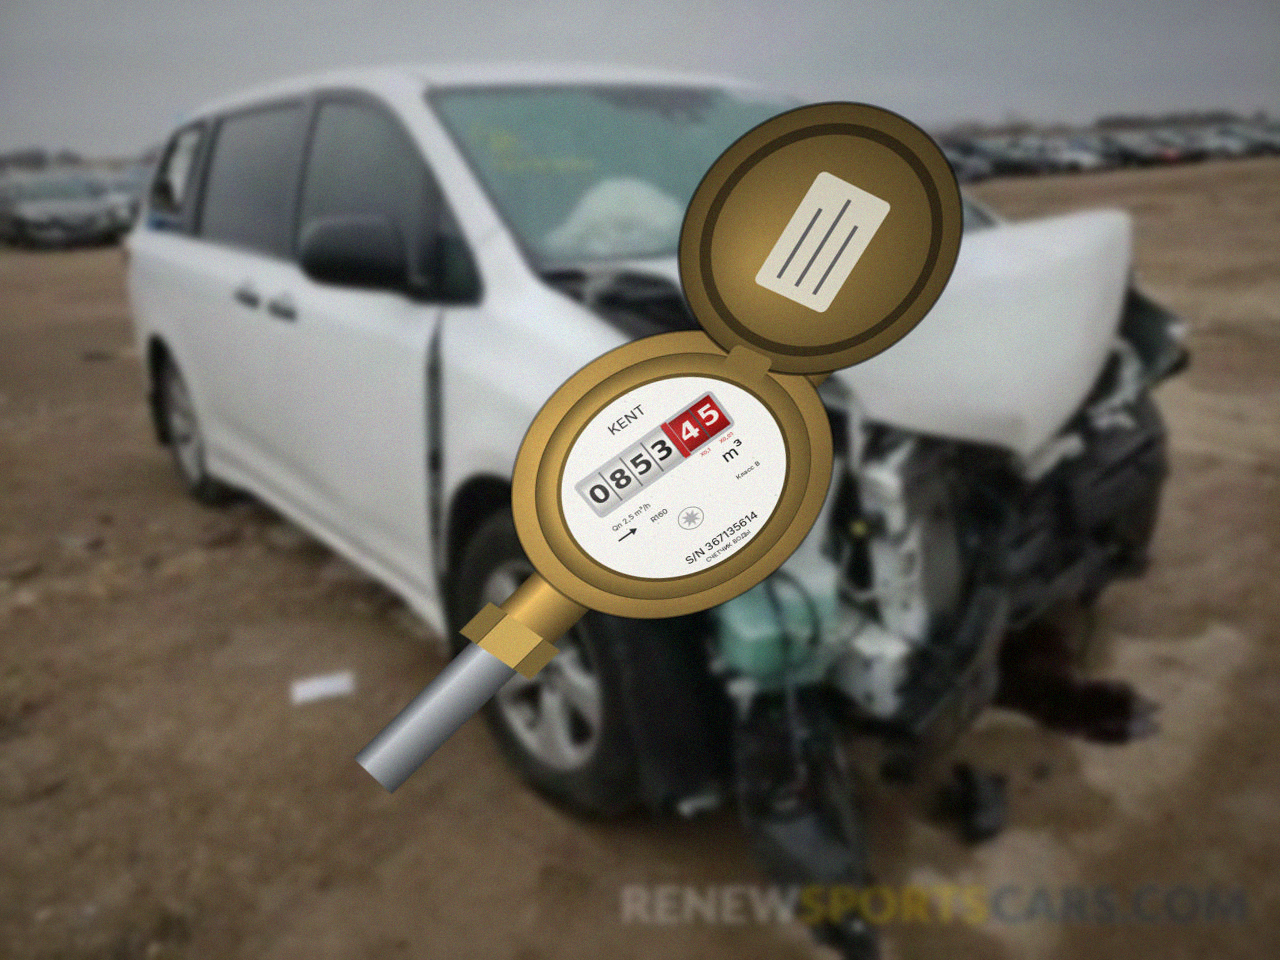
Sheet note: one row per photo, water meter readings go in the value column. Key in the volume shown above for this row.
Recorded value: 853.45 m³
